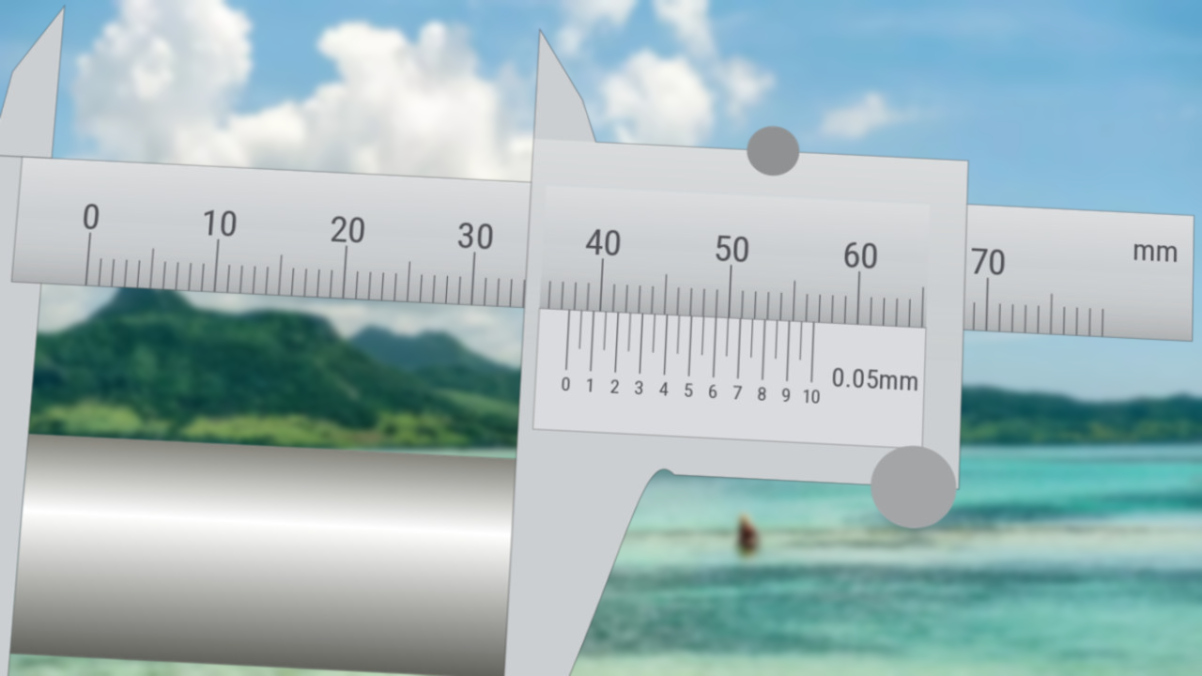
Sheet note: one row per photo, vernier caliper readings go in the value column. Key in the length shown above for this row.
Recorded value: 37.6 mm
